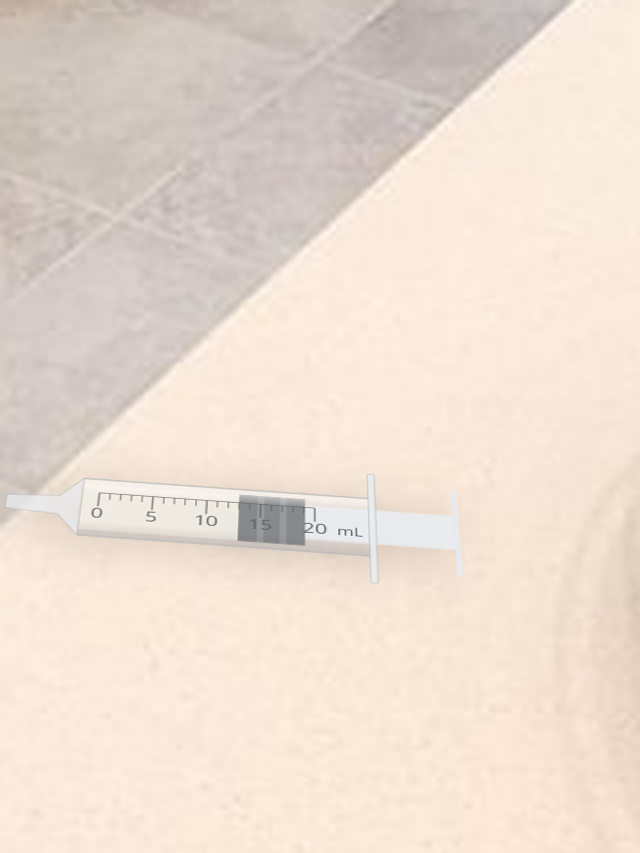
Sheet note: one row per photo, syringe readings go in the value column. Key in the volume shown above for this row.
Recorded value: 13 mL
